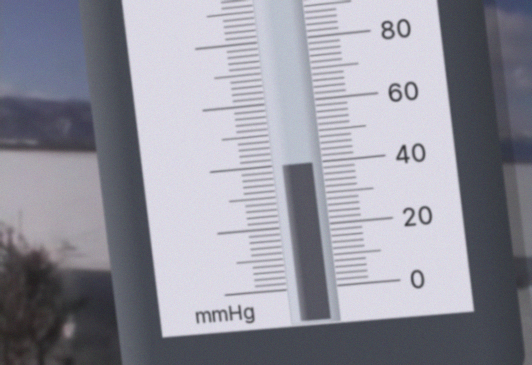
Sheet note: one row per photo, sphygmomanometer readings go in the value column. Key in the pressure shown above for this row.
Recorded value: 40 mmHg
